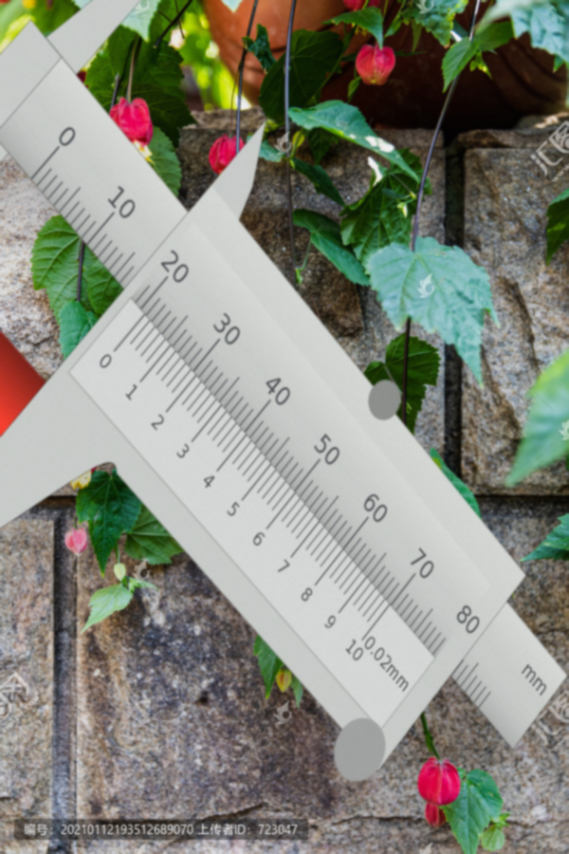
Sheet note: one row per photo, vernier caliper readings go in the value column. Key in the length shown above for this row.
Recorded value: 20.8 mm
